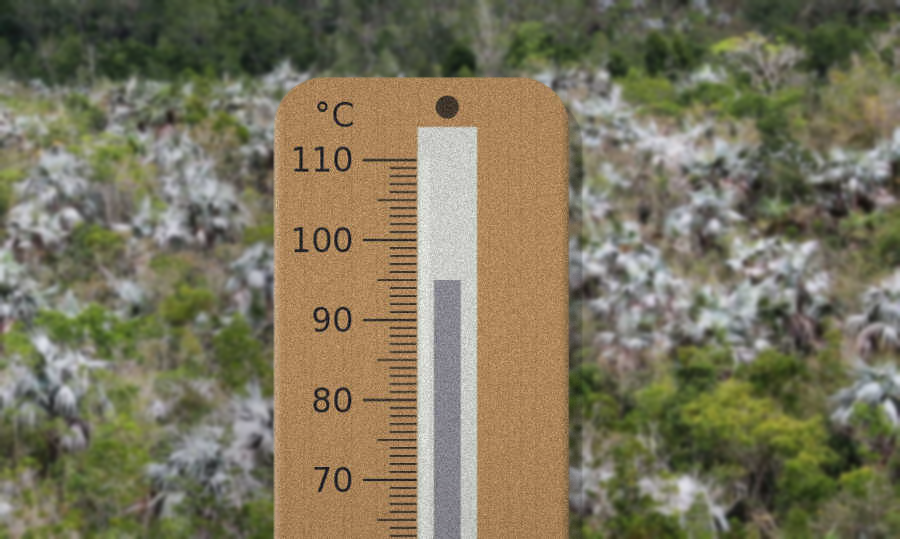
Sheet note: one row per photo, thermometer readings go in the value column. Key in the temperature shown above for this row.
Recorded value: 95 °C
